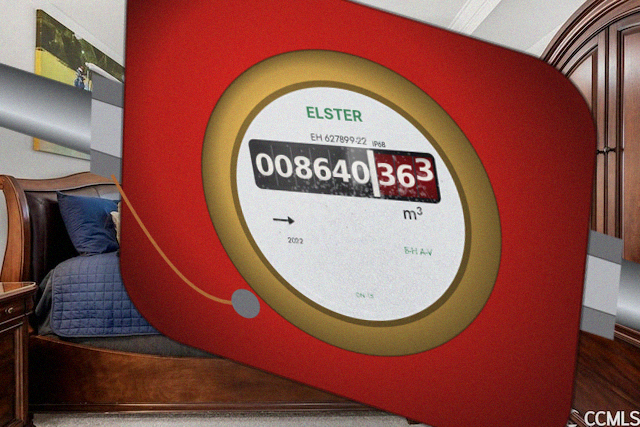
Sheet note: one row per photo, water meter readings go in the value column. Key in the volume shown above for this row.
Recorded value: 8640.363 m³
